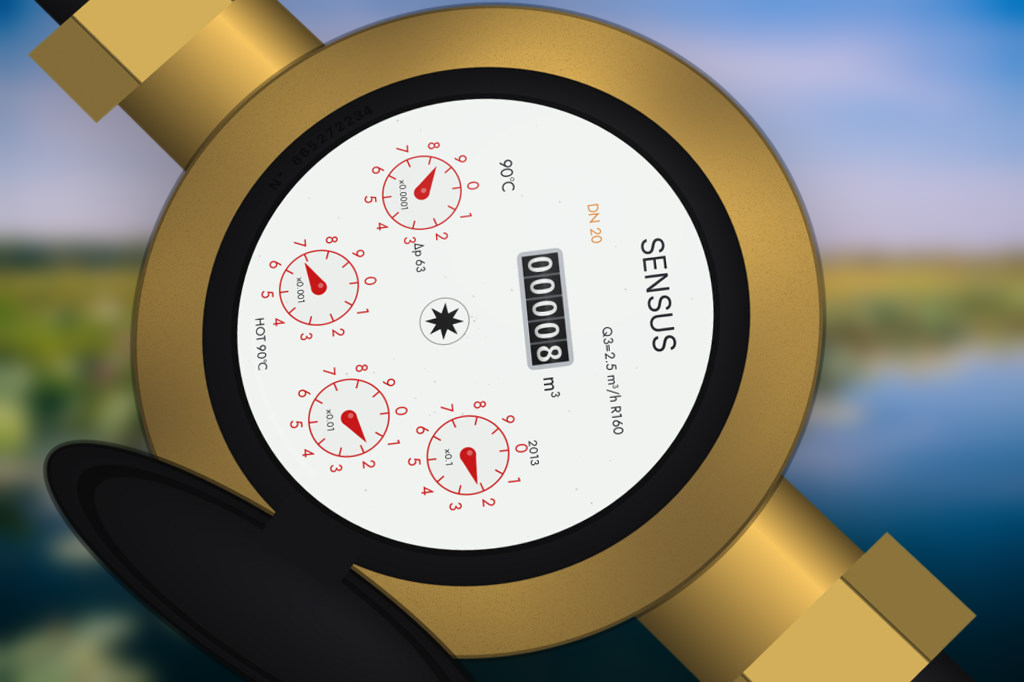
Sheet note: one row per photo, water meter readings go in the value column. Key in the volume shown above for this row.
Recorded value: 8.2168 m³
